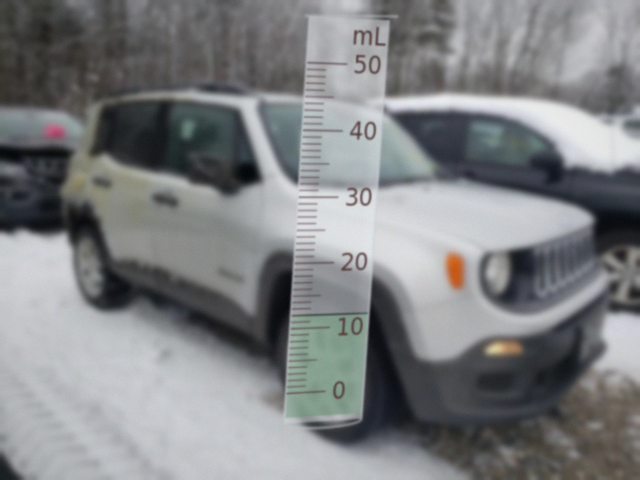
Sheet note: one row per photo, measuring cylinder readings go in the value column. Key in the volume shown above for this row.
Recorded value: 12 mL
